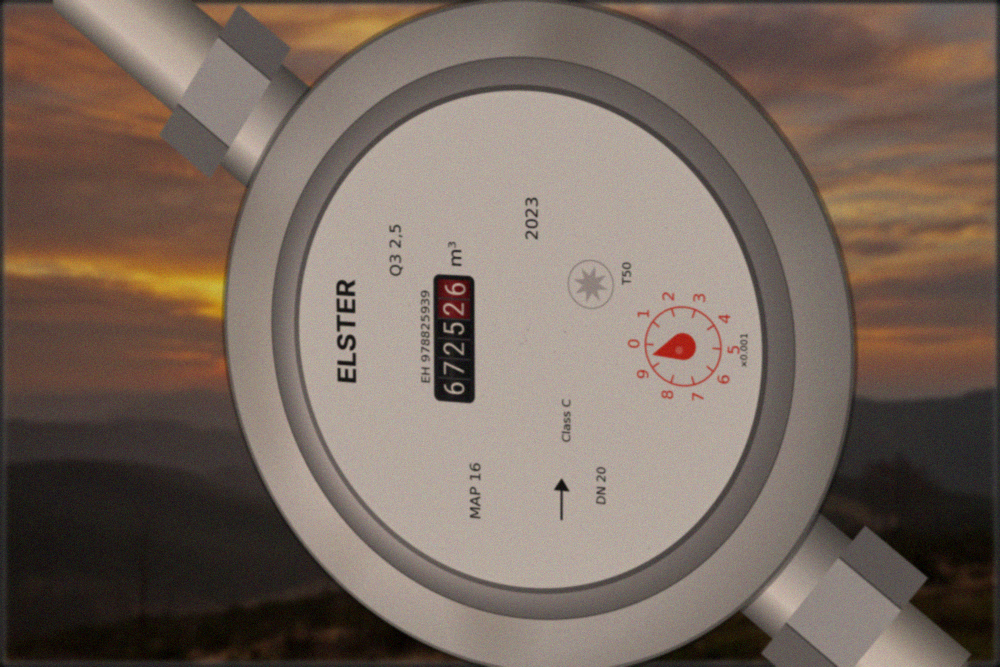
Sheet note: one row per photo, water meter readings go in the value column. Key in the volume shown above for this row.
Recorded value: 6725.259 m³
